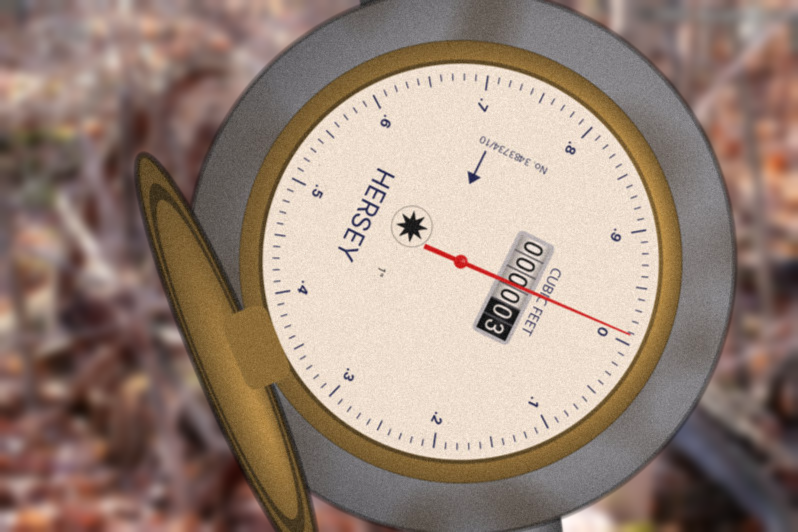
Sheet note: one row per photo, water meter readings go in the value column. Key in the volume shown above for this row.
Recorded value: 2.99 ft³
